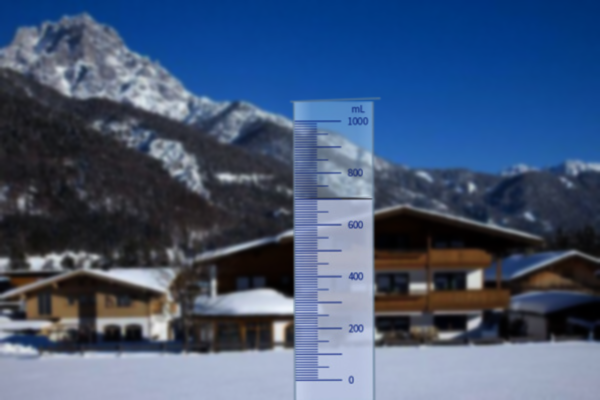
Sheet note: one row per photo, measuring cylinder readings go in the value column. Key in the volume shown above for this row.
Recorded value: 700 mL
